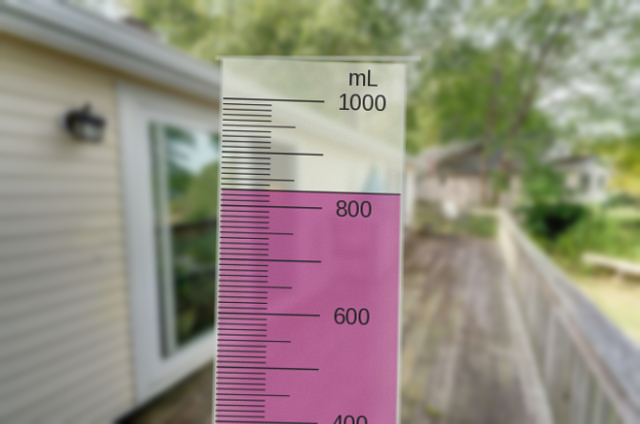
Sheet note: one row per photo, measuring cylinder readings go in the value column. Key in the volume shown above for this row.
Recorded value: 830 mL
